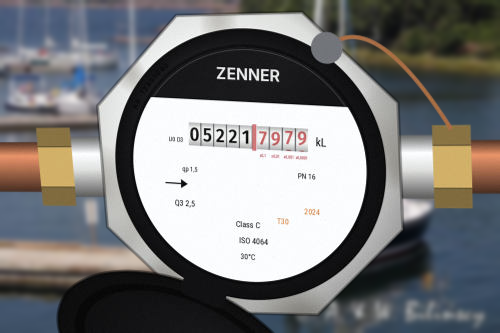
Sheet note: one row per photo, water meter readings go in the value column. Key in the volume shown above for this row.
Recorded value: 5221.7979 kL
